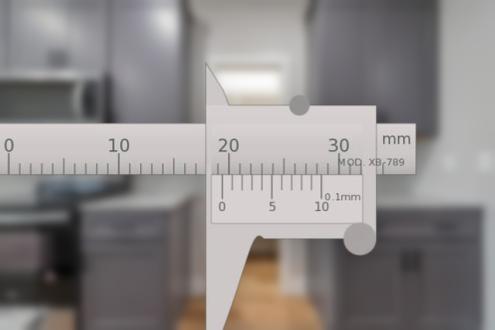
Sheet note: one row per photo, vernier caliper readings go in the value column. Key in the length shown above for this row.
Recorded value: 19.4 mm
